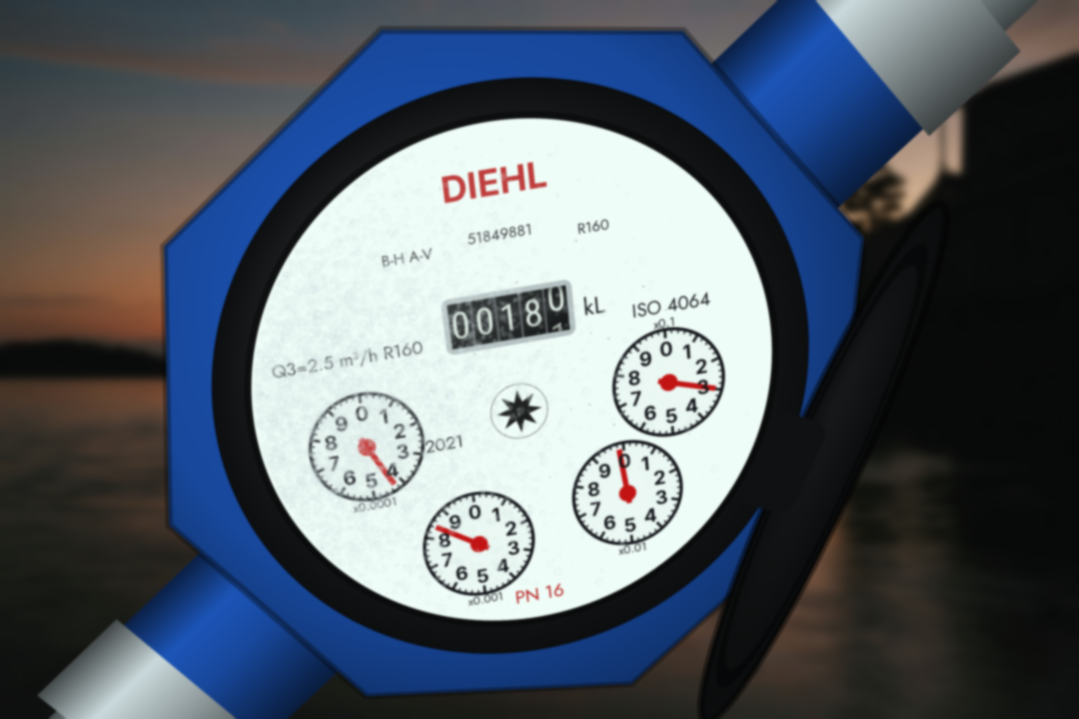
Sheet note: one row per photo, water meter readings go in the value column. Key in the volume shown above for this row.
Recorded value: 180.2984 kL
